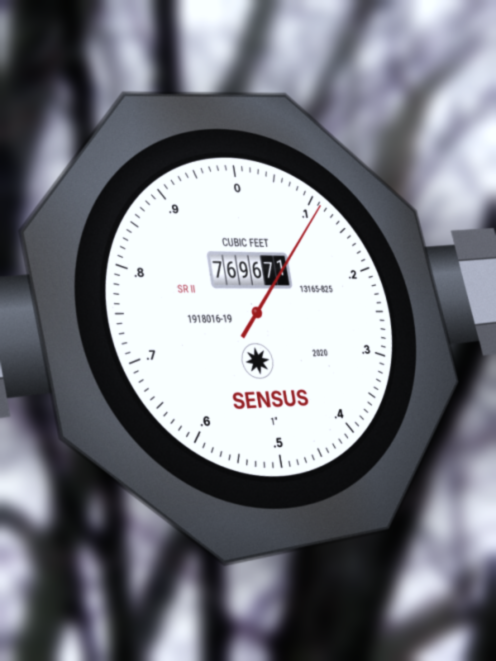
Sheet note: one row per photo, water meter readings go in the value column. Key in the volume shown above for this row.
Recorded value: 769671.11 ft³
